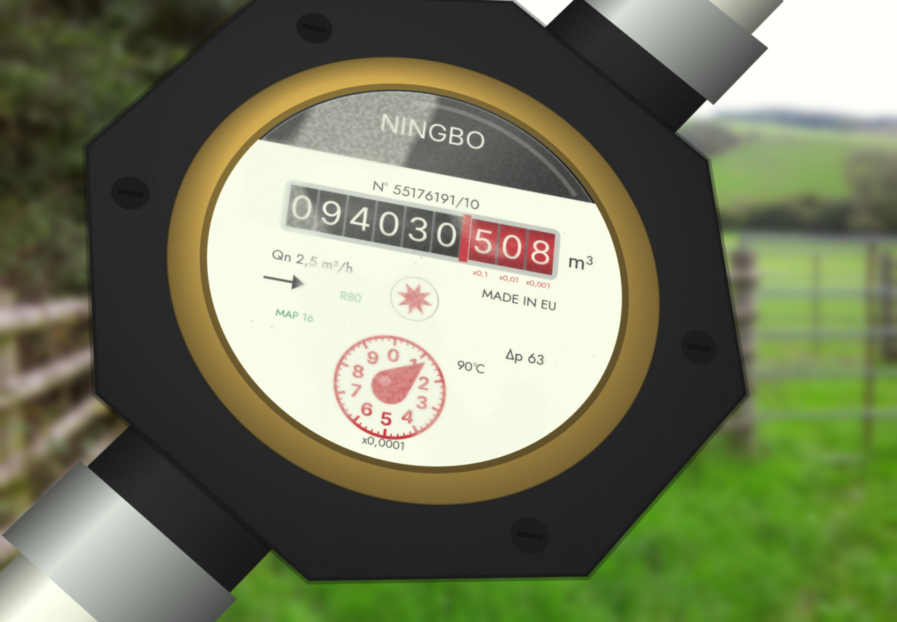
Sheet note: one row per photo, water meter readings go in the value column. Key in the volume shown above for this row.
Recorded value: 94030.5081 m³
